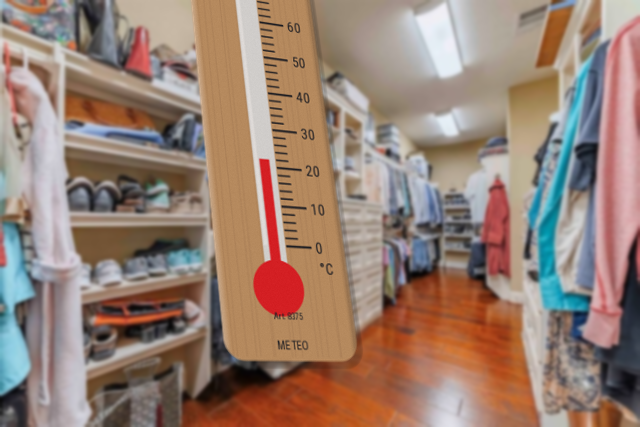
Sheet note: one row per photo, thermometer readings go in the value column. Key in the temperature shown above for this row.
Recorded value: 22 °C
